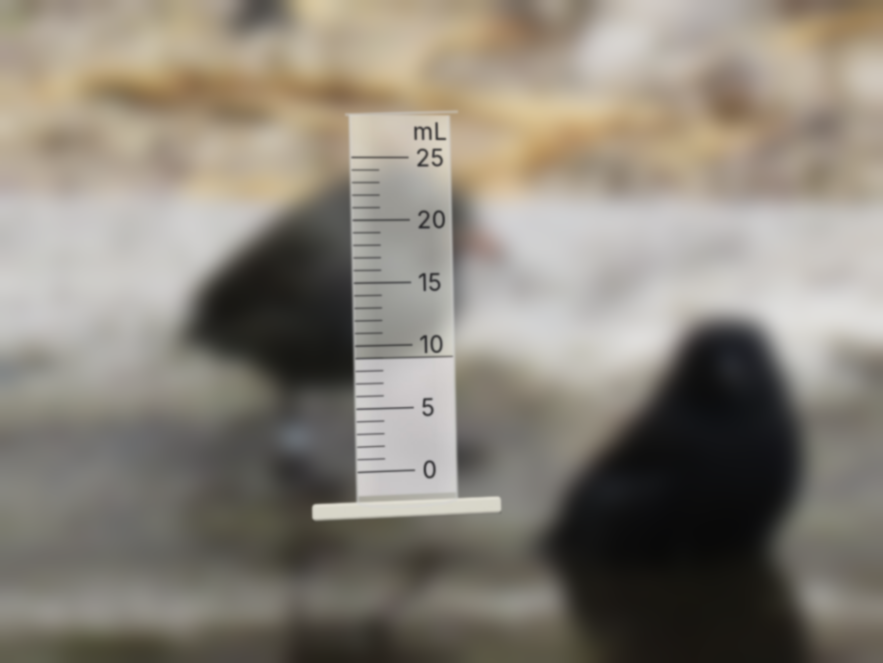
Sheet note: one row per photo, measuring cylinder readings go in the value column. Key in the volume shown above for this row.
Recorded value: 9 mL
